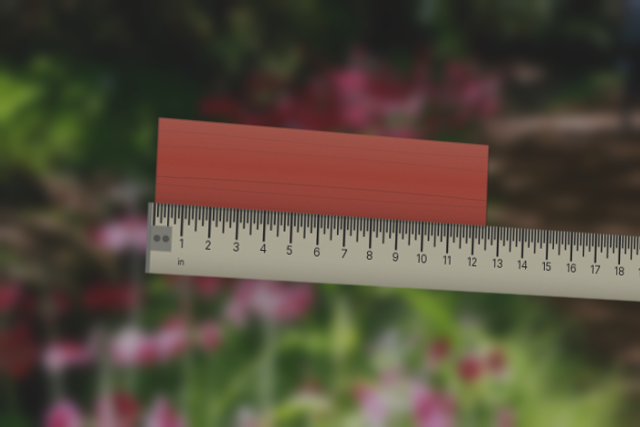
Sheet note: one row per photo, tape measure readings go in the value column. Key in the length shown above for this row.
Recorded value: 12.5 in
